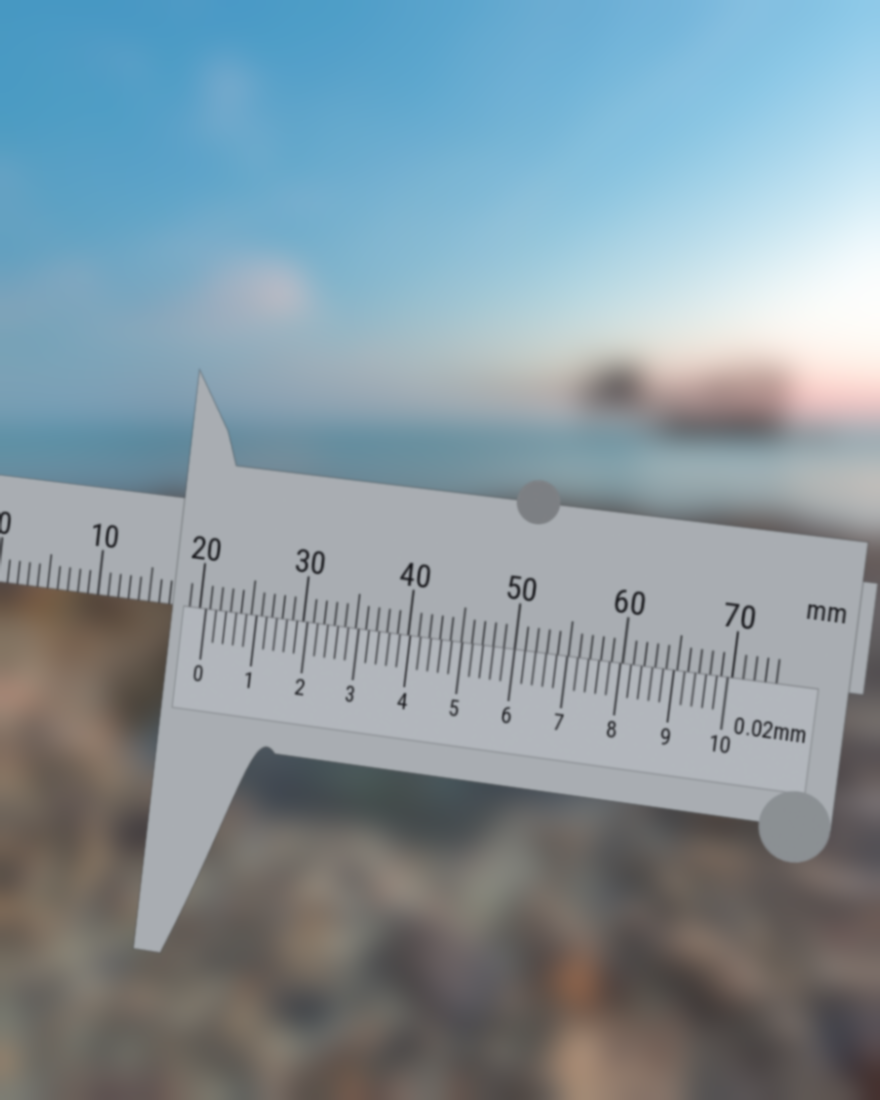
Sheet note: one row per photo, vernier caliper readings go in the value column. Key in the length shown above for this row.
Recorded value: 20.6 mm
